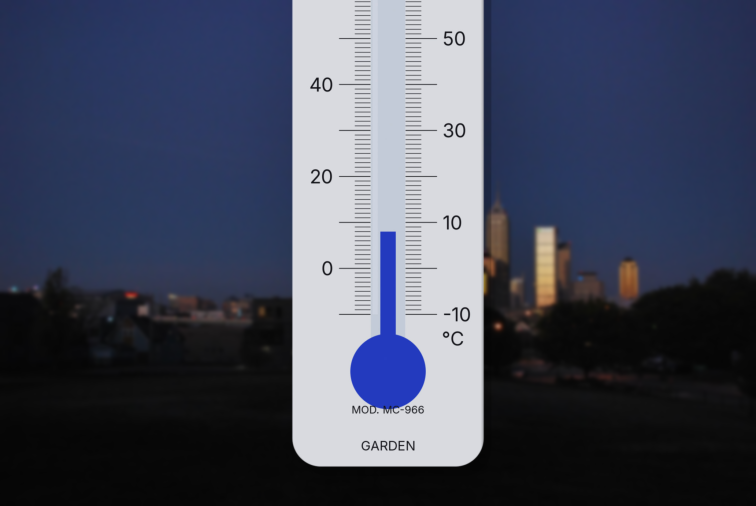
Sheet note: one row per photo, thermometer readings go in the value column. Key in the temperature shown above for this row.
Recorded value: 8 °C
